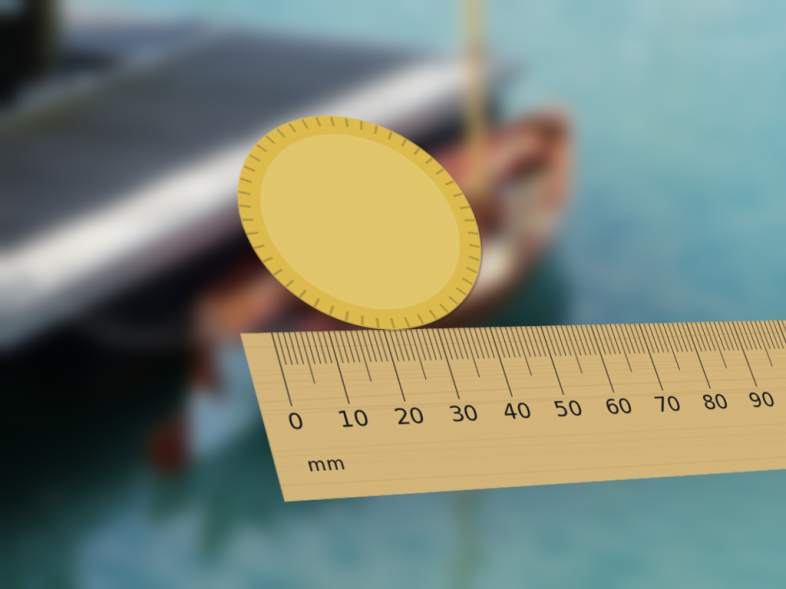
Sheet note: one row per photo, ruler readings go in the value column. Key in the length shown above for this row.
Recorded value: 44 mm
